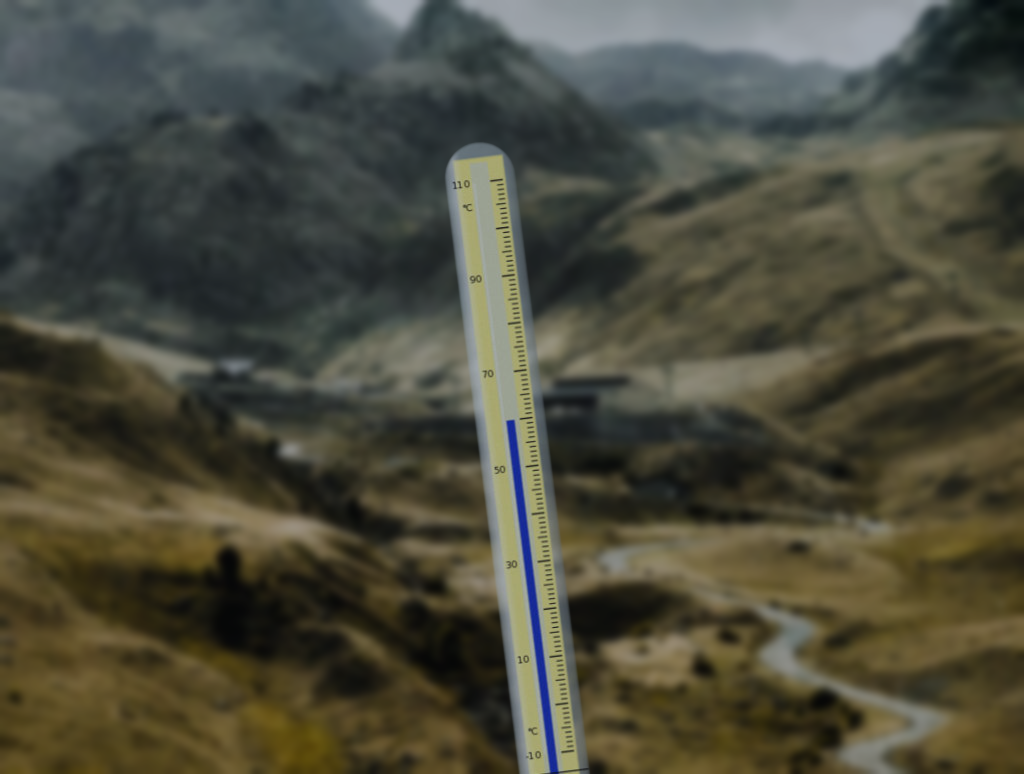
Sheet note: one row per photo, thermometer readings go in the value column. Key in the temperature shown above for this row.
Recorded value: 60 °C
